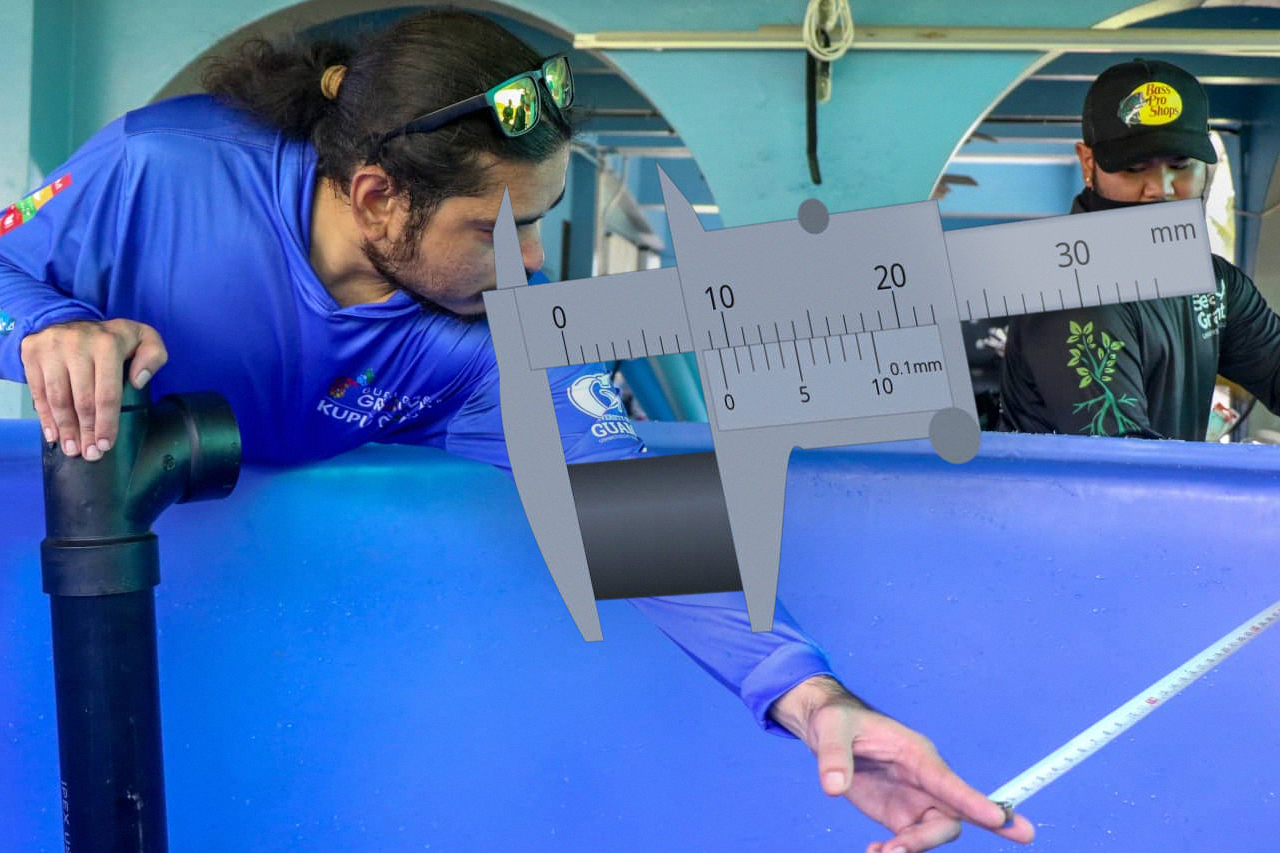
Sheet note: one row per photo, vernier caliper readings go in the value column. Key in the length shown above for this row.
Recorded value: 9.4 mm
